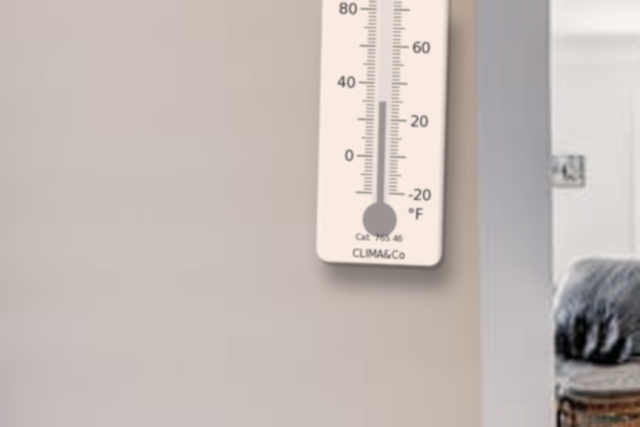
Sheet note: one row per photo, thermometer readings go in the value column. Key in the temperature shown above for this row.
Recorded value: 30 °F
